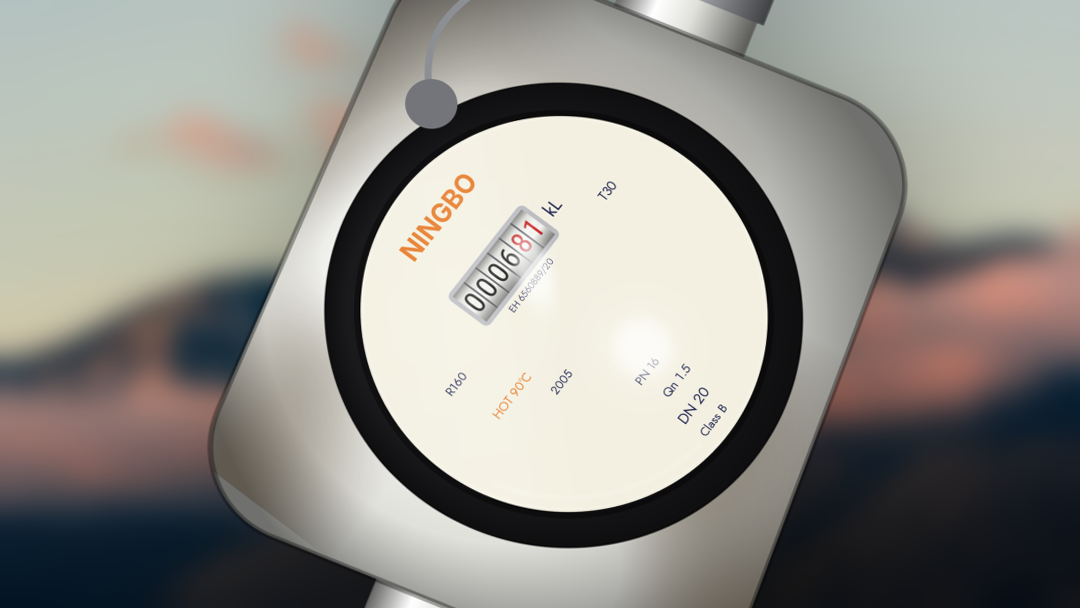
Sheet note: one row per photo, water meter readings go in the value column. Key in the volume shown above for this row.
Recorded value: 6.81 kL
